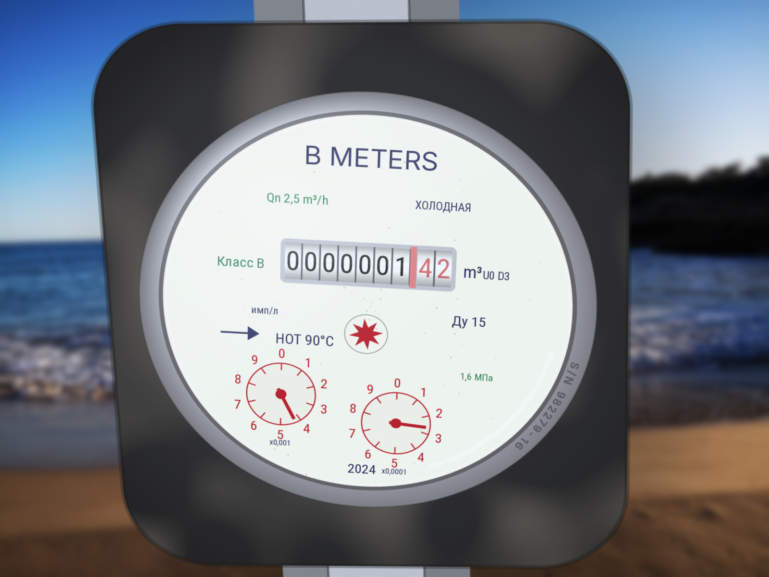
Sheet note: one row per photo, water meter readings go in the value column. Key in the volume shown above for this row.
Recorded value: 1.4242 m³
